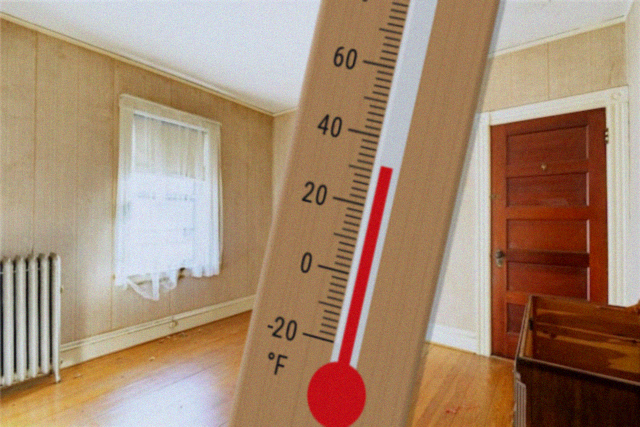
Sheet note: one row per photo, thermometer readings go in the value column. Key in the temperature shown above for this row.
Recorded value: 32 °F
